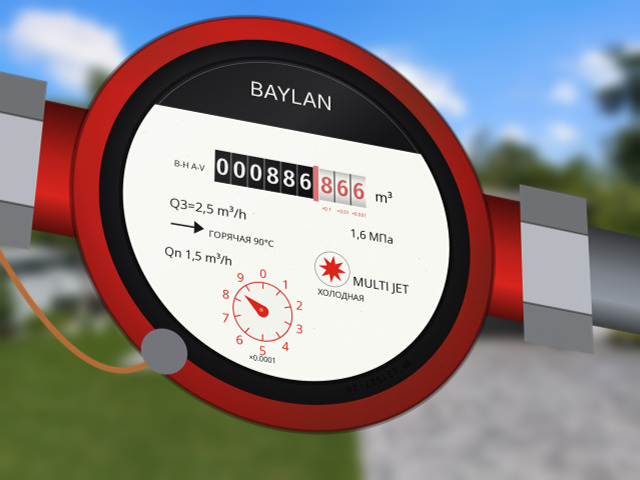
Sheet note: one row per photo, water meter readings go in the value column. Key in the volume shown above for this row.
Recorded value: 886.8668 m³
